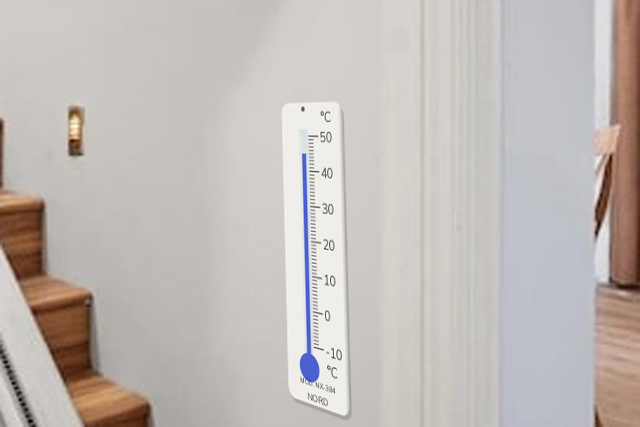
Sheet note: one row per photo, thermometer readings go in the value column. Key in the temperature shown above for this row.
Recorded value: 45 °C
